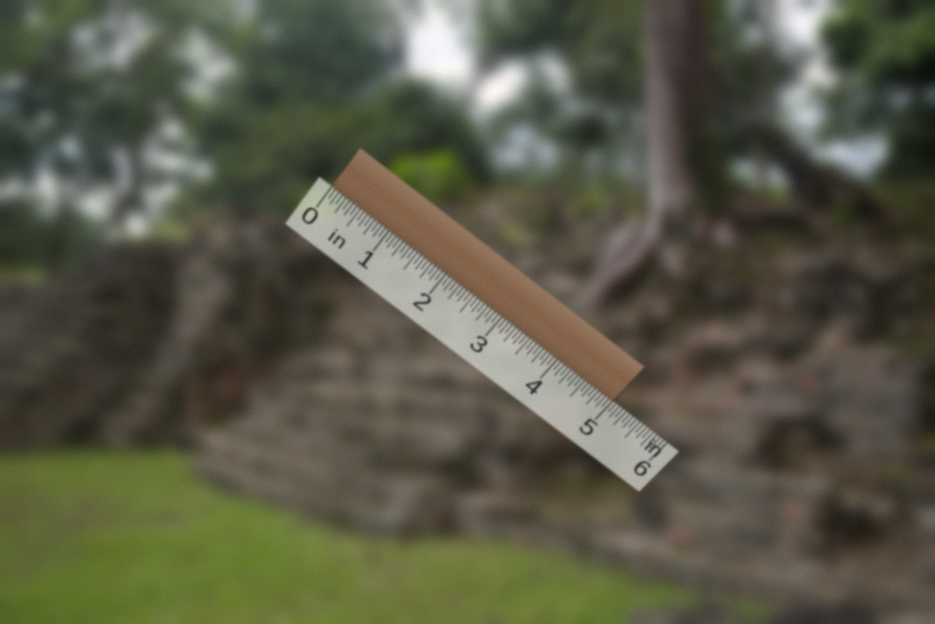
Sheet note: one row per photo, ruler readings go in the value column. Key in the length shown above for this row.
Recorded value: 5 in
